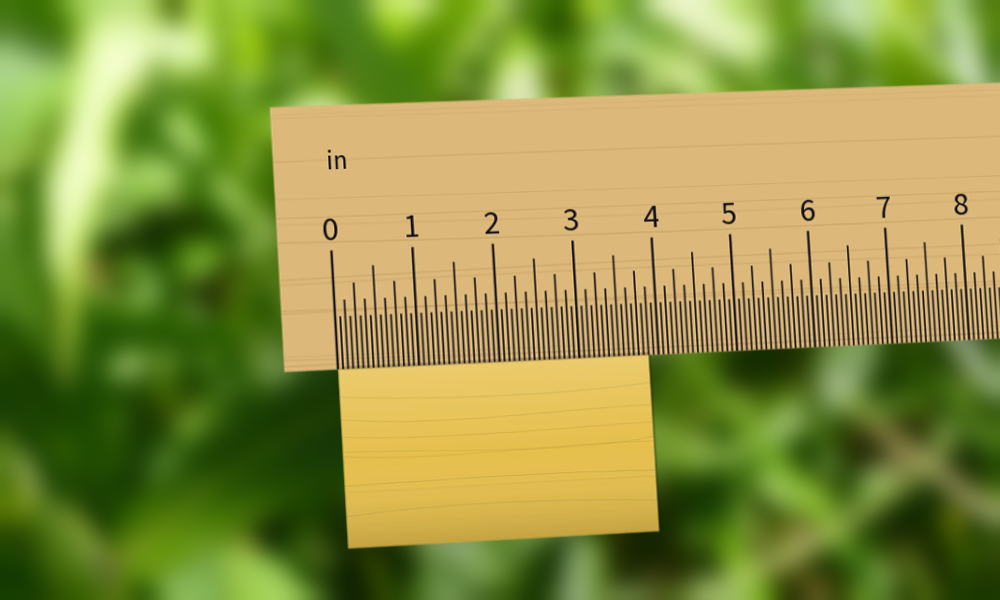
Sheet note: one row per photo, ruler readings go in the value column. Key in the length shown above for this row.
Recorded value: 3.875 in
